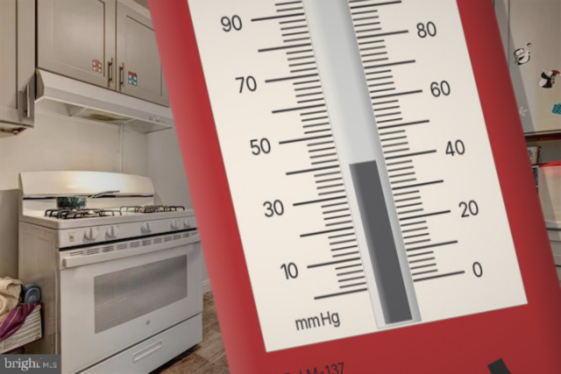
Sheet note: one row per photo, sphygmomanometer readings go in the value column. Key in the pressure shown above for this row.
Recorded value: 40 mmHg
